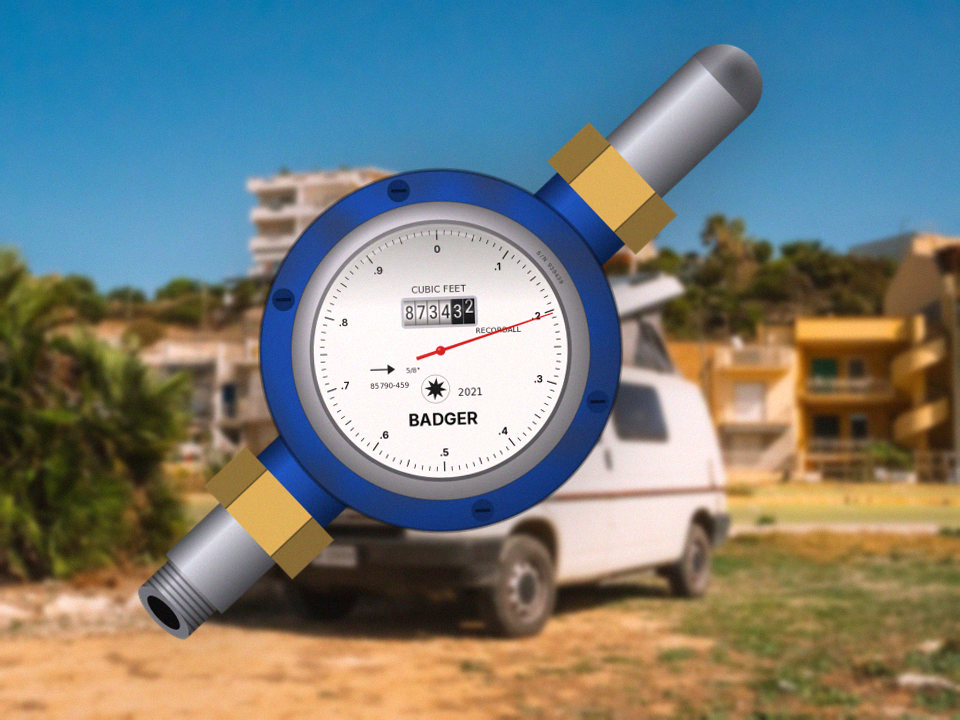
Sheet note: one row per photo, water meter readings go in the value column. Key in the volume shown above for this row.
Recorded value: 873432.20 ft³
